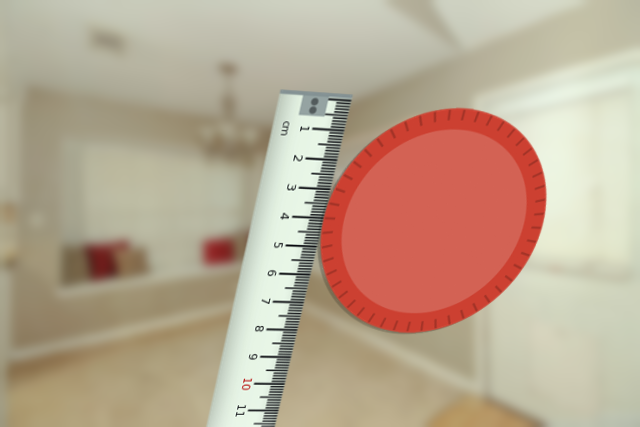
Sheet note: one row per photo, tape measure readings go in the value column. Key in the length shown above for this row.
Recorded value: 8 cm
